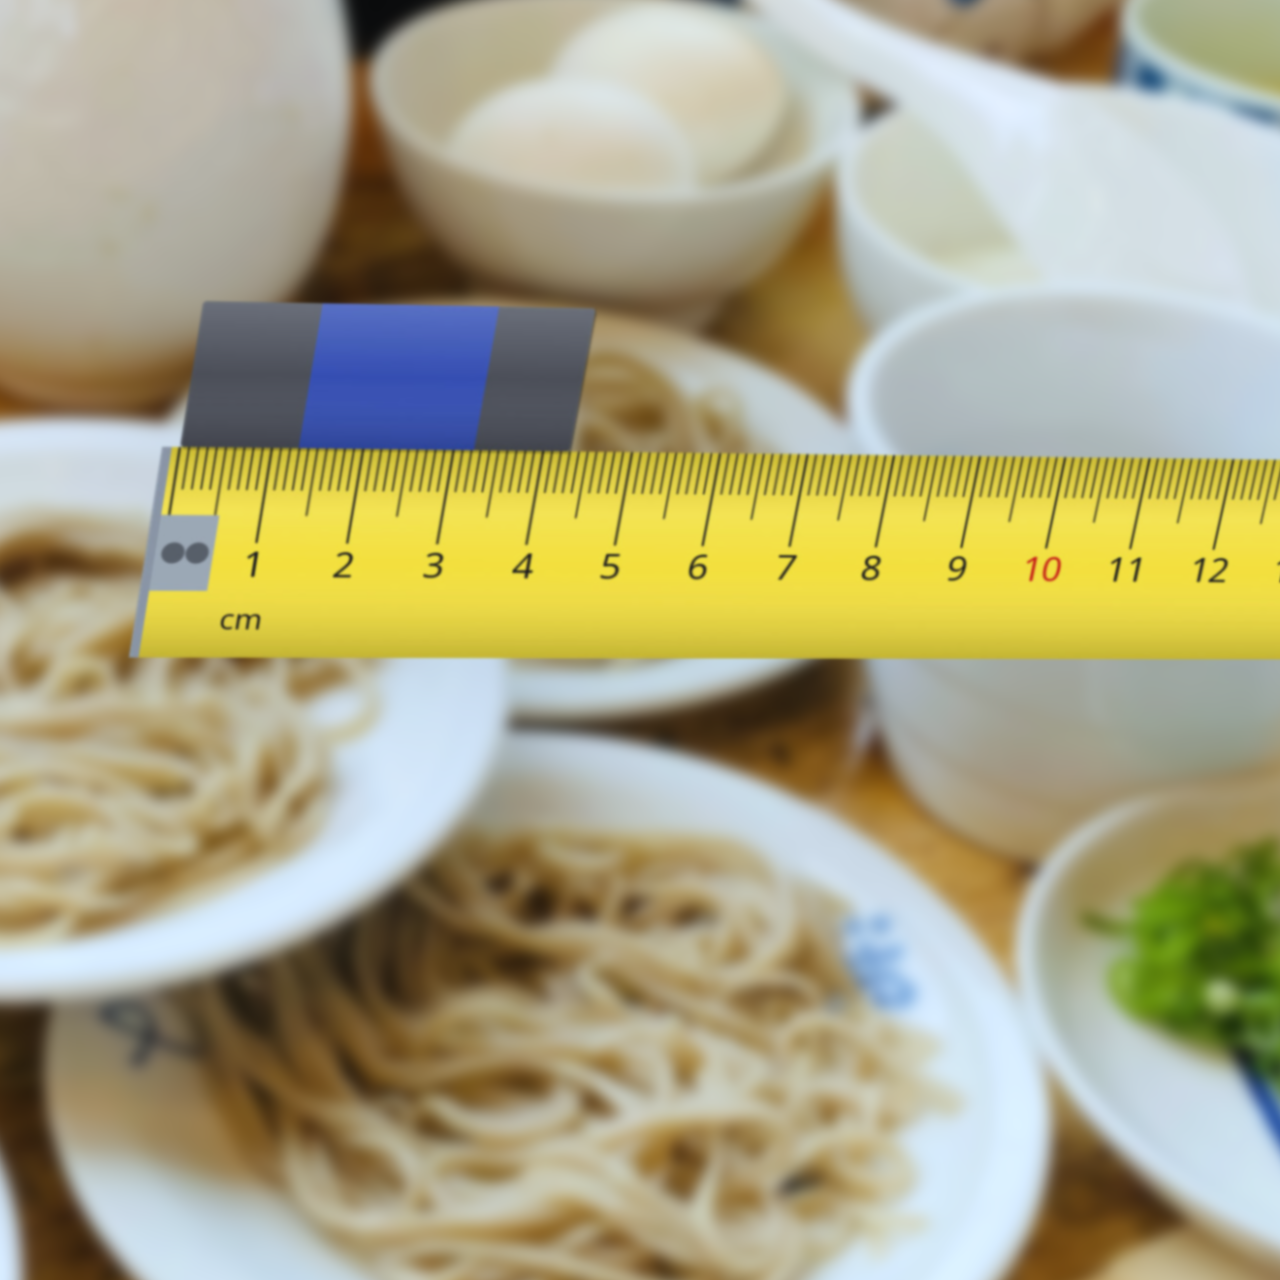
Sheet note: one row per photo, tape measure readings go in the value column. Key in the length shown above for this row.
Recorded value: 4.3 cm
